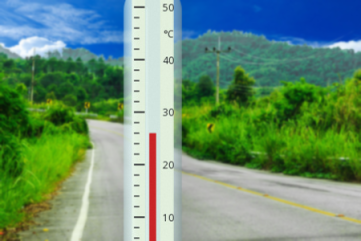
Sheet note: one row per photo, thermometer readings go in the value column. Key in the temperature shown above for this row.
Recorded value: 26 °C
